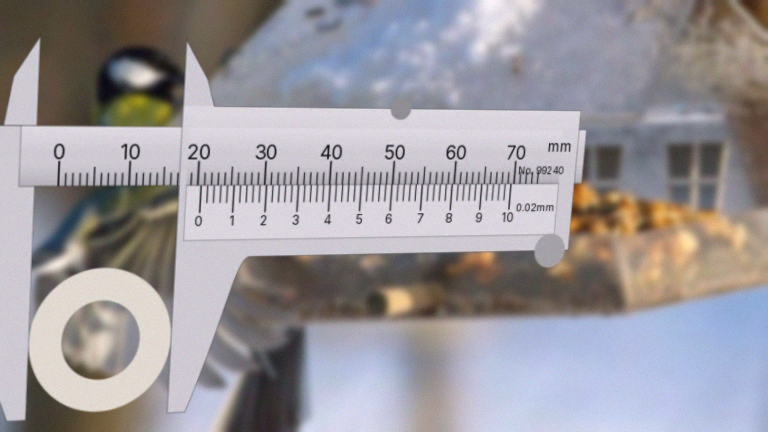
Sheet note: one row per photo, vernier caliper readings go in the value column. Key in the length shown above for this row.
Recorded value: 20.5 mm
